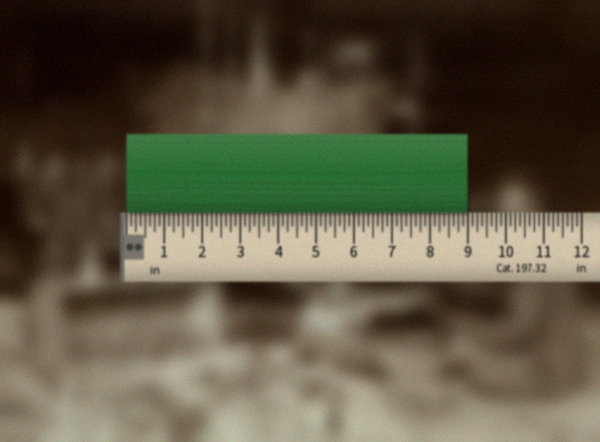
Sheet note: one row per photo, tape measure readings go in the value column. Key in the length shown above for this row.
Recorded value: 9 in
